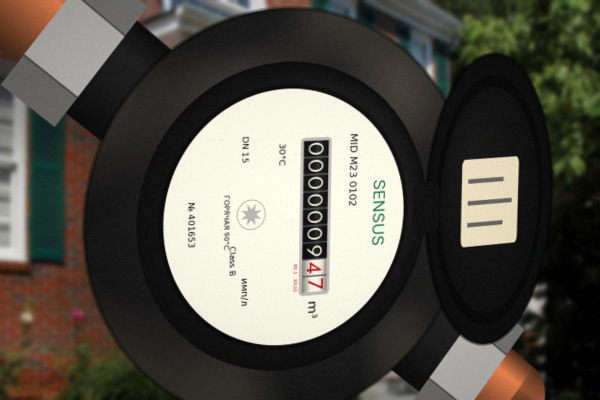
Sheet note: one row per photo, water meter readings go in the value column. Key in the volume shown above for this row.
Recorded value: 9.47 m³
